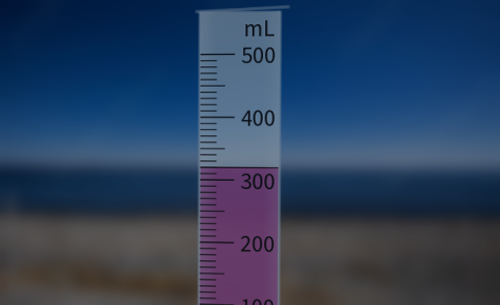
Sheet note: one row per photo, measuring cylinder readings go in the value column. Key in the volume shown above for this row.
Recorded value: 320 mL
